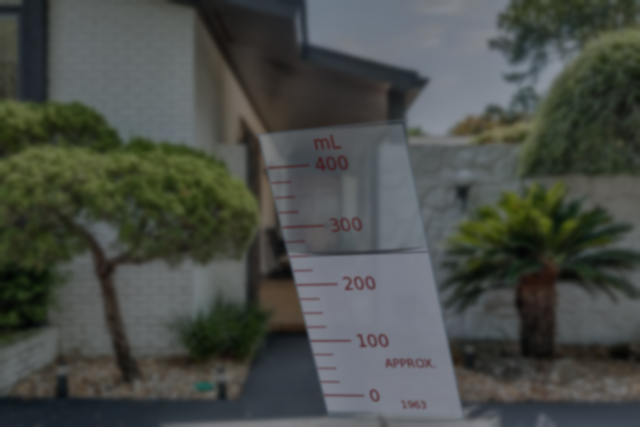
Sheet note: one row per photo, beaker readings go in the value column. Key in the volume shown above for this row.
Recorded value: 250 mL
